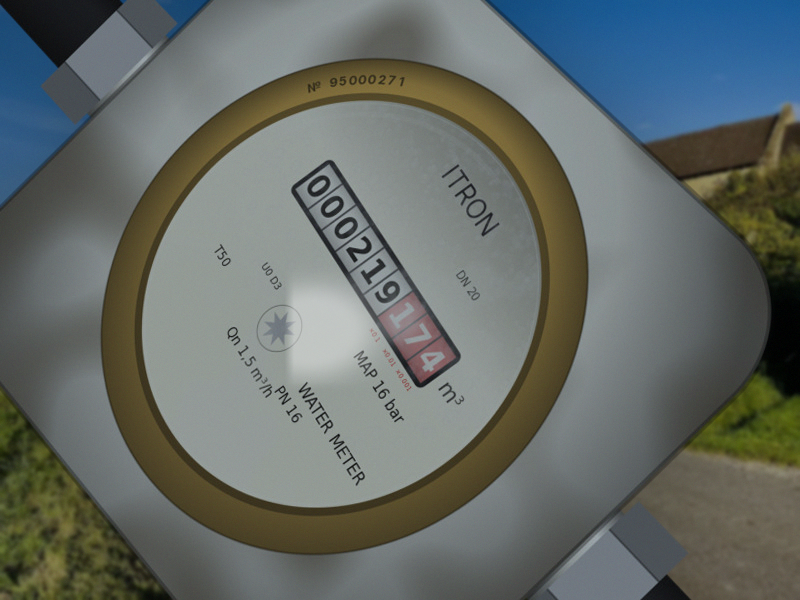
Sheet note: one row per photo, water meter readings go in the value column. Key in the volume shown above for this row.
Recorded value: 219.174 m³
